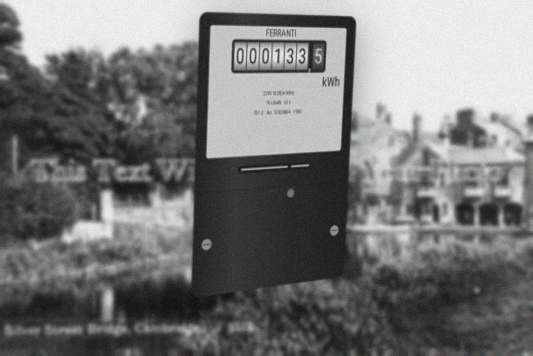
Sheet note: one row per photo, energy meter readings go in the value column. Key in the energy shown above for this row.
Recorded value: 133.5 kWh
